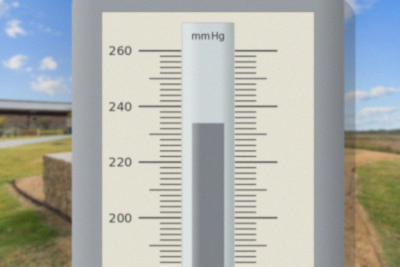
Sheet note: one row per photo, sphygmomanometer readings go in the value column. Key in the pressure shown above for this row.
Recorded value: 234 mmHg
